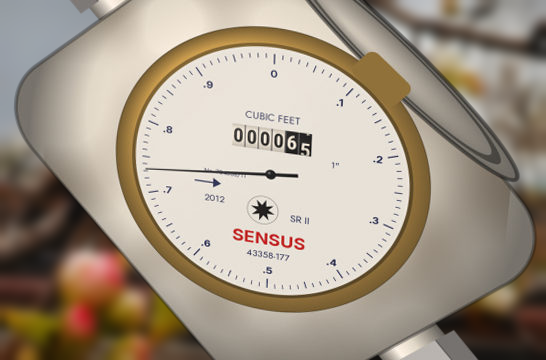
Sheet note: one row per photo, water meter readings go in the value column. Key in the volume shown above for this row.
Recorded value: 64.73 ft³
